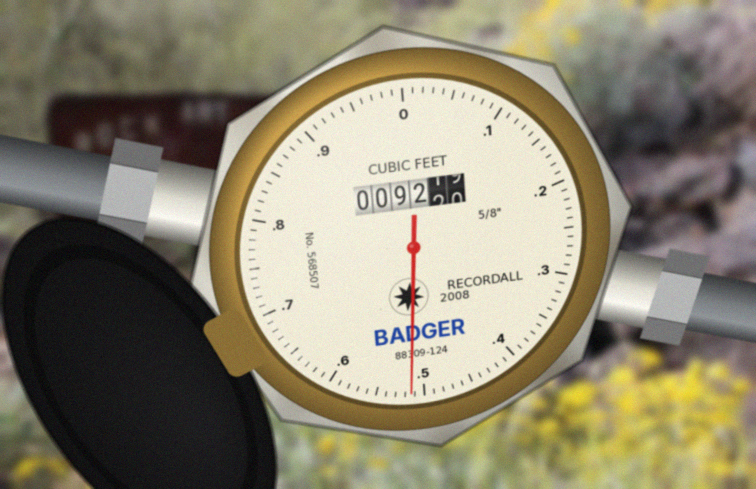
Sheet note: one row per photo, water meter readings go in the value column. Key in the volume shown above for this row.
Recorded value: 9219.51 ft³
